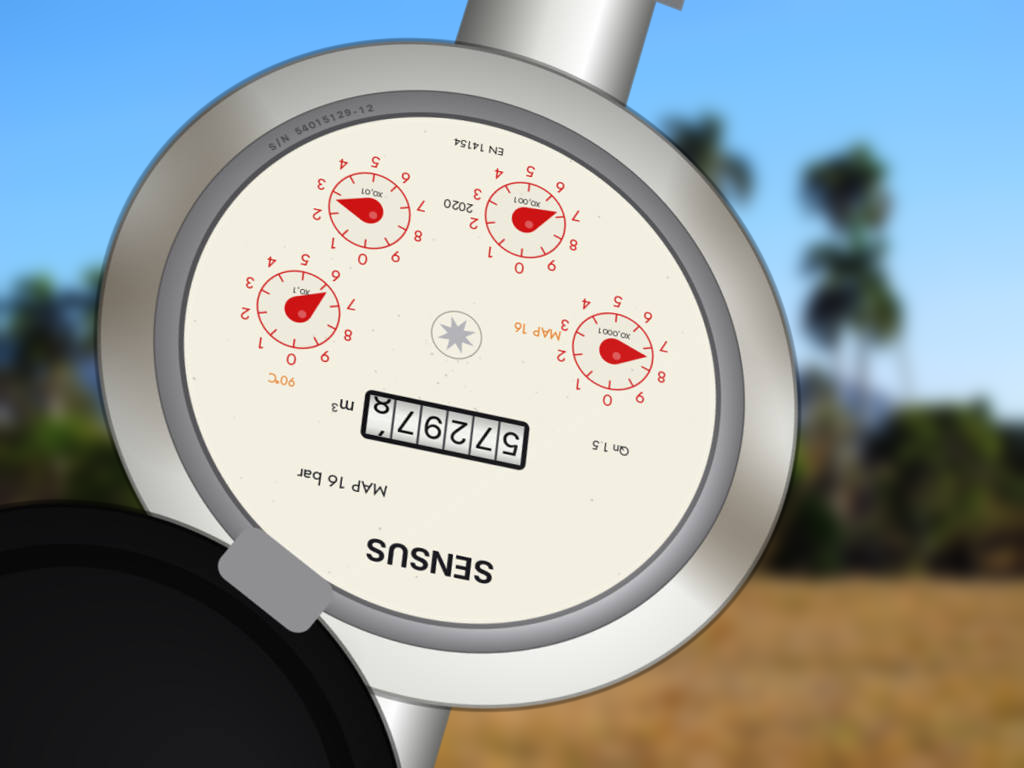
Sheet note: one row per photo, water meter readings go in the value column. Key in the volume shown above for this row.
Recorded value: 572977.6267 m³
